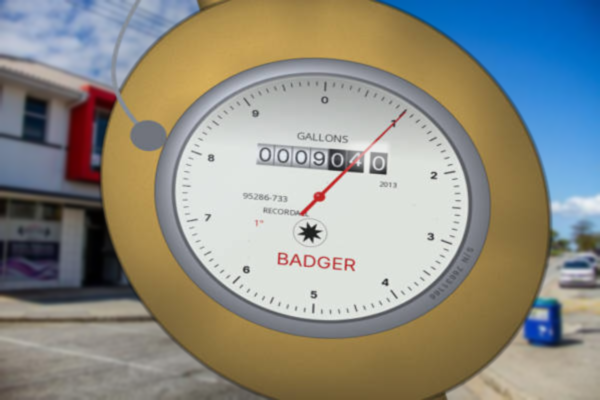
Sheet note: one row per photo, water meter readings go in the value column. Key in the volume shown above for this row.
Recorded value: 9041.0 gal
